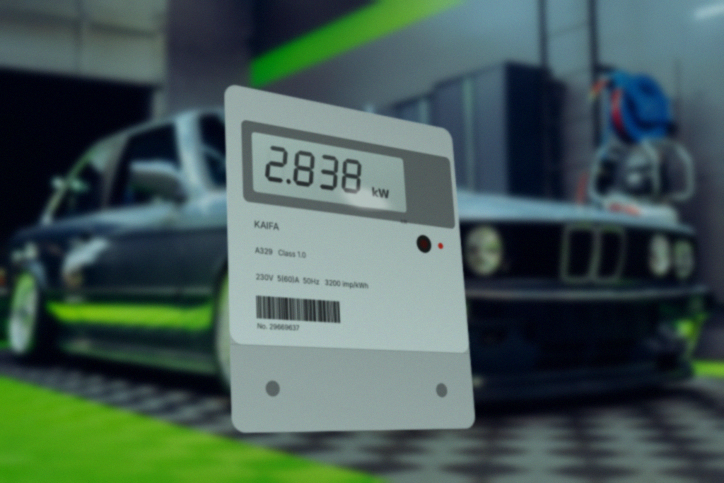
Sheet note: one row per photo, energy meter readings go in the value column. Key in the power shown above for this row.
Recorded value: 2.838 kW
